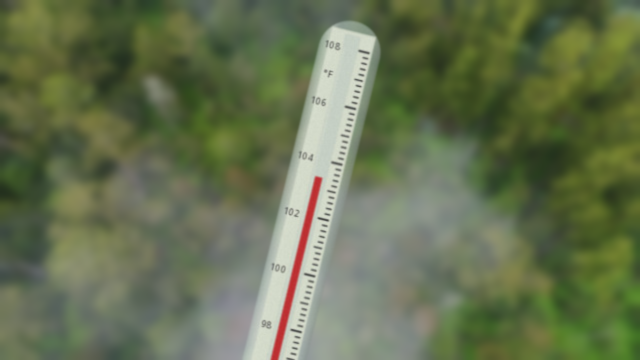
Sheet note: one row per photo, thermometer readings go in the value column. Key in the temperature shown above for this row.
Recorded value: 103.4 °F
